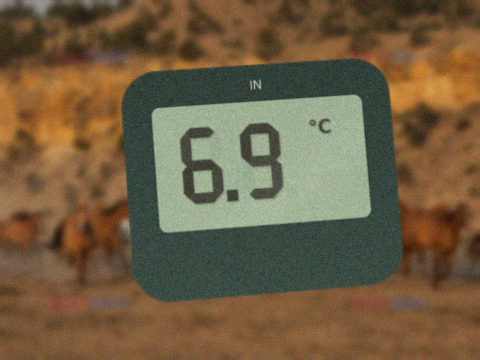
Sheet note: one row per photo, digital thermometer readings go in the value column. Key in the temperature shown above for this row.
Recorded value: 6.9 °C
